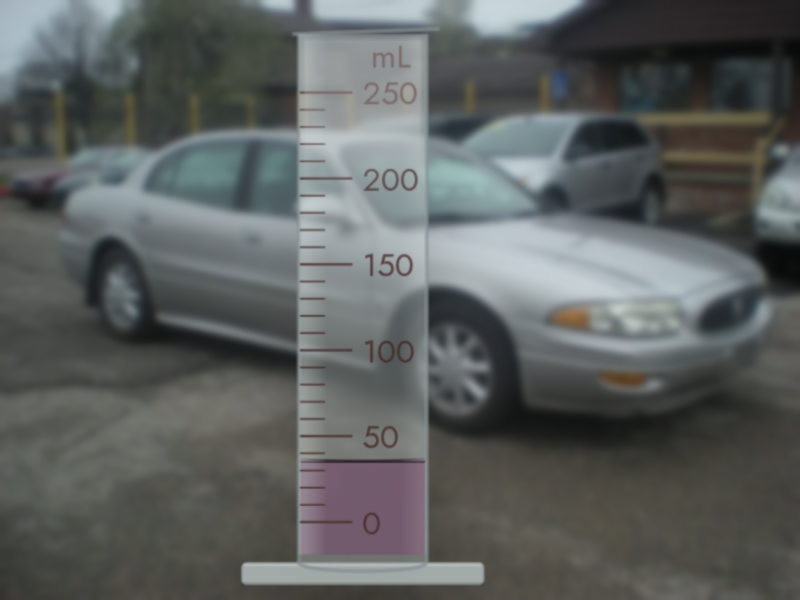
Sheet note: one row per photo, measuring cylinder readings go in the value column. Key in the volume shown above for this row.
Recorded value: 35 mL
